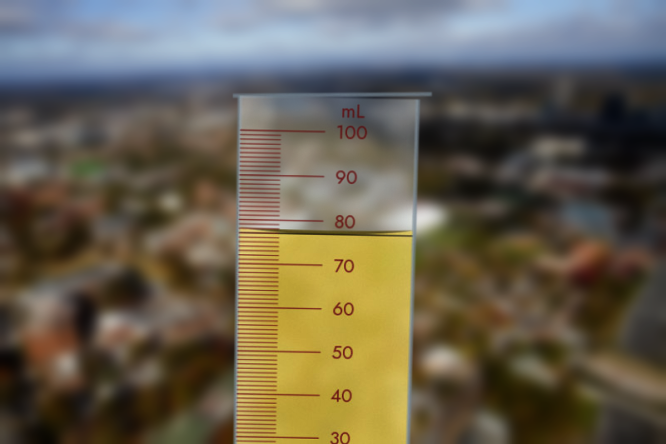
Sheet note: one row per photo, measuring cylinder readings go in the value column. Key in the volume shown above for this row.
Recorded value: 77 mL
